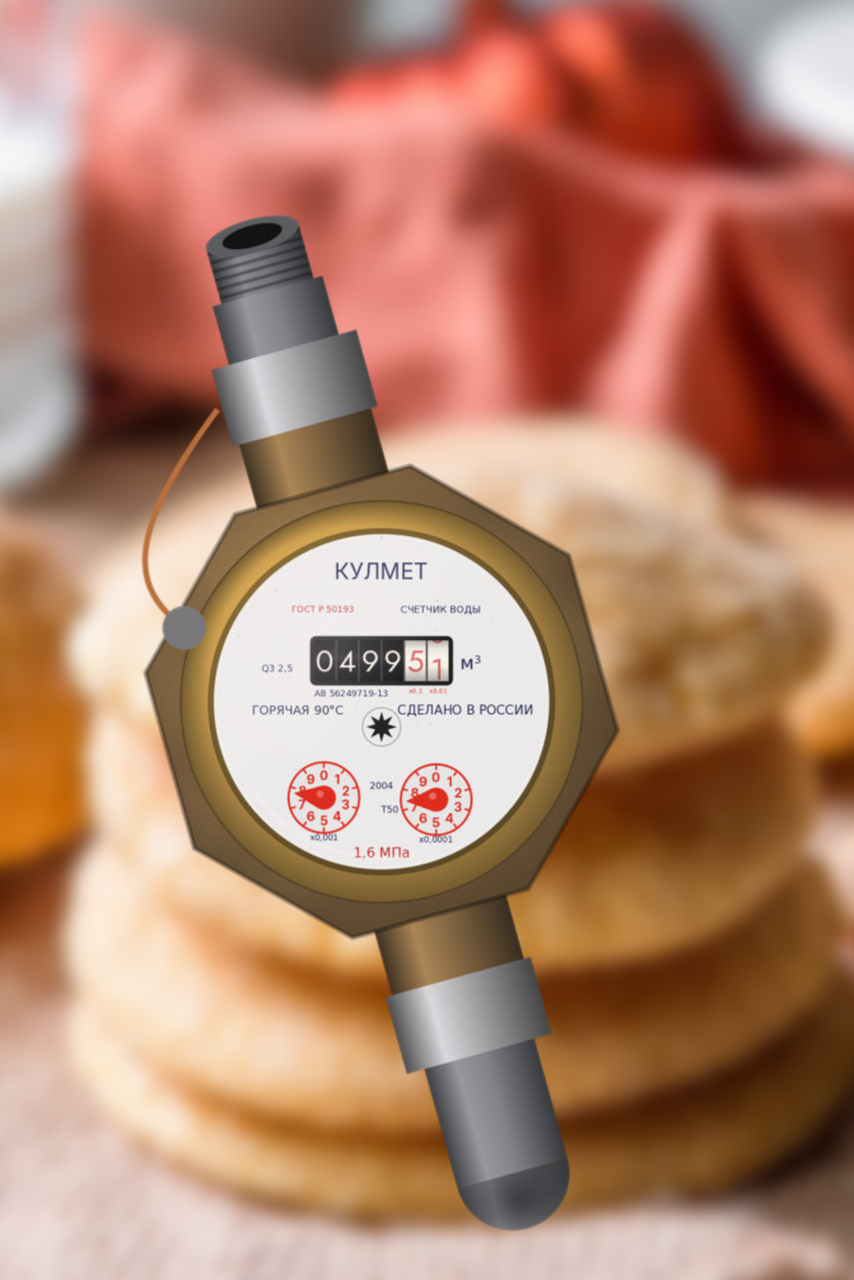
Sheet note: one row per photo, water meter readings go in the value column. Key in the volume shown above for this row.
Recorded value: 499.5077 m³
